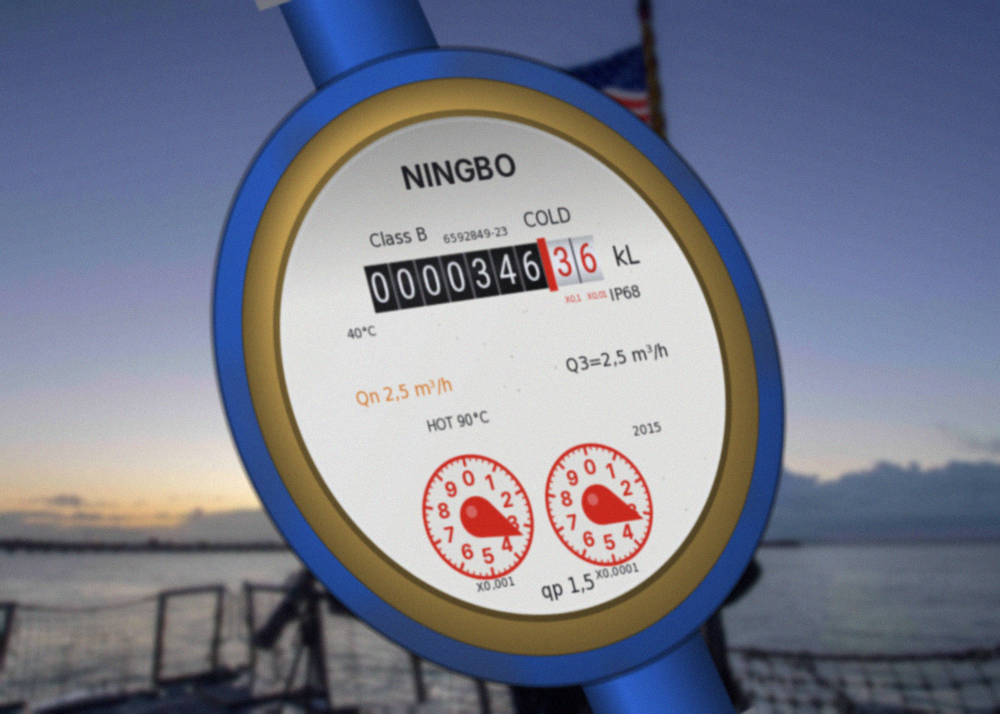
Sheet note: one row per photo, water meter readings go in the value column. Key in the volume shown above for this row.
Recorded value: 346.3633 kL
